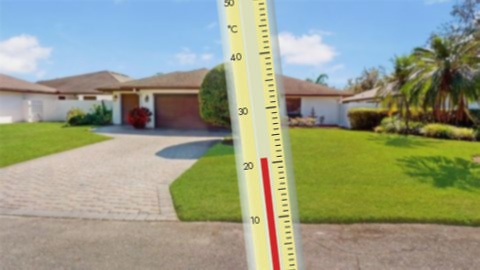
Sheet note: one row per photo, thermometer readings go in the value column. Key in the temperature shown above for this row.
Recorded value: 21 °C
